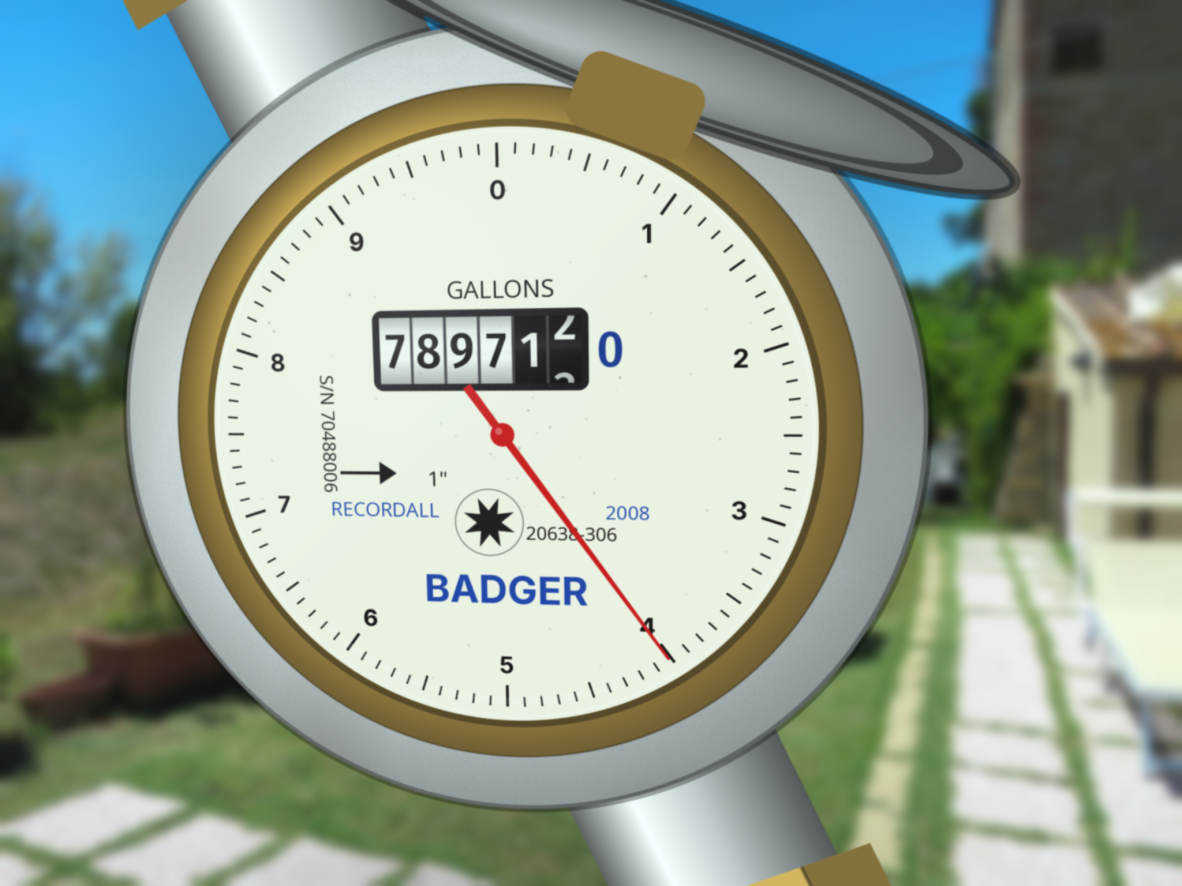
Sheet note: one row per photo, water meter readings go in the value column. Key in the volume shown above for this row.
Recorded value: 7897124.0 gal
